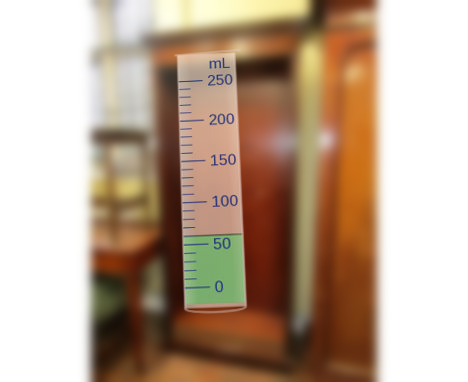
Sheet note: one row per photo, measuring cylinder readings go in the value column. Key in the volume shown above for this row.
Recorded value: 60 mL
